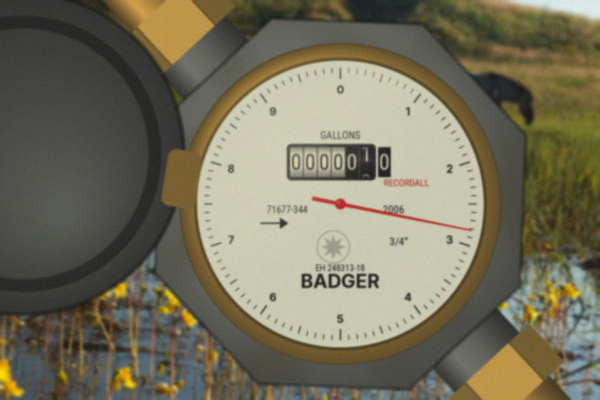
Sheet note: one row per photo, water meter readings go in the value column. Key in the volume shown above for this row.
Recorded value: 12.8 gal
